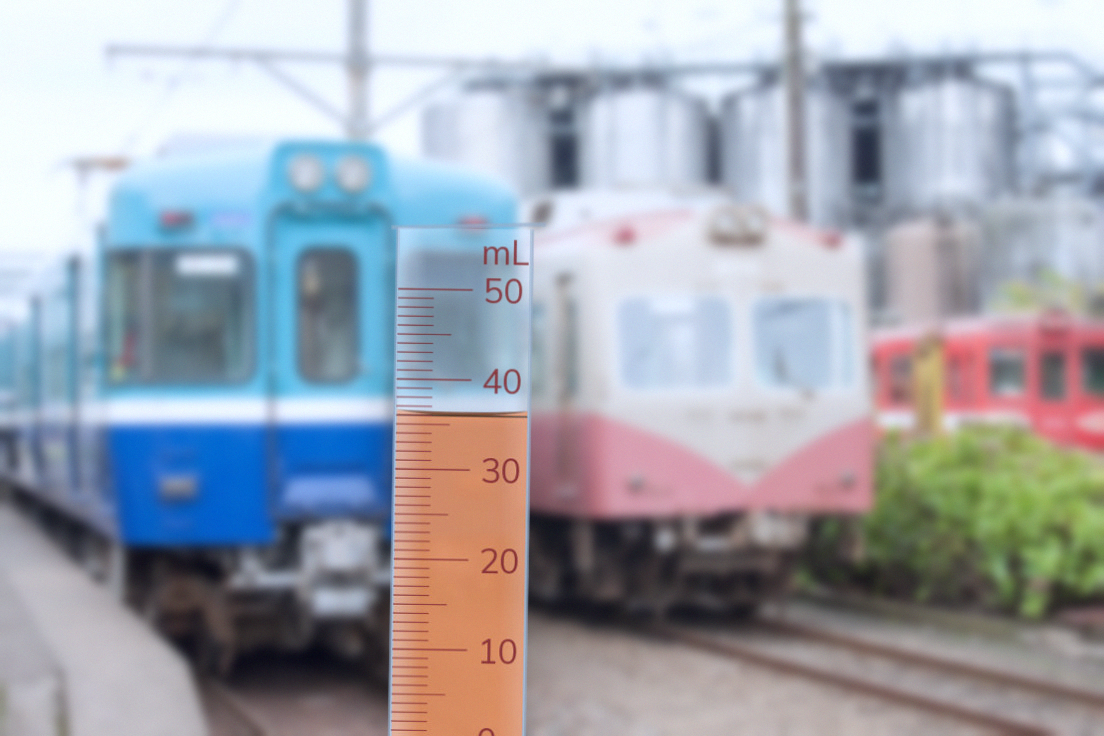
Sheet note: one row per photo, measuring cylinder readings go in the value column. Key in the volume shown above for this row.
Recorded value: 36 mL
